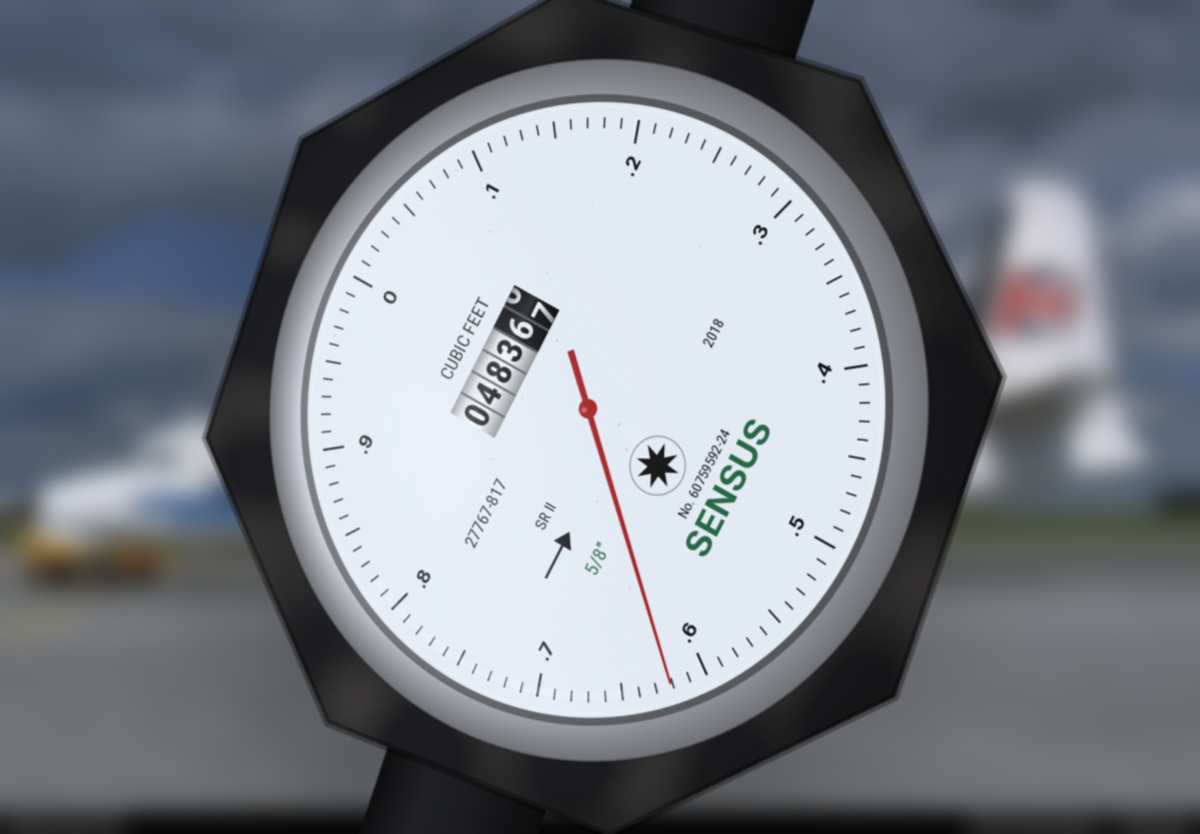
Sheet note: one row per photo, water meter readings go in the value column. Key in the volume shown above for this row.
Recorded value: 48366.62 ft³
